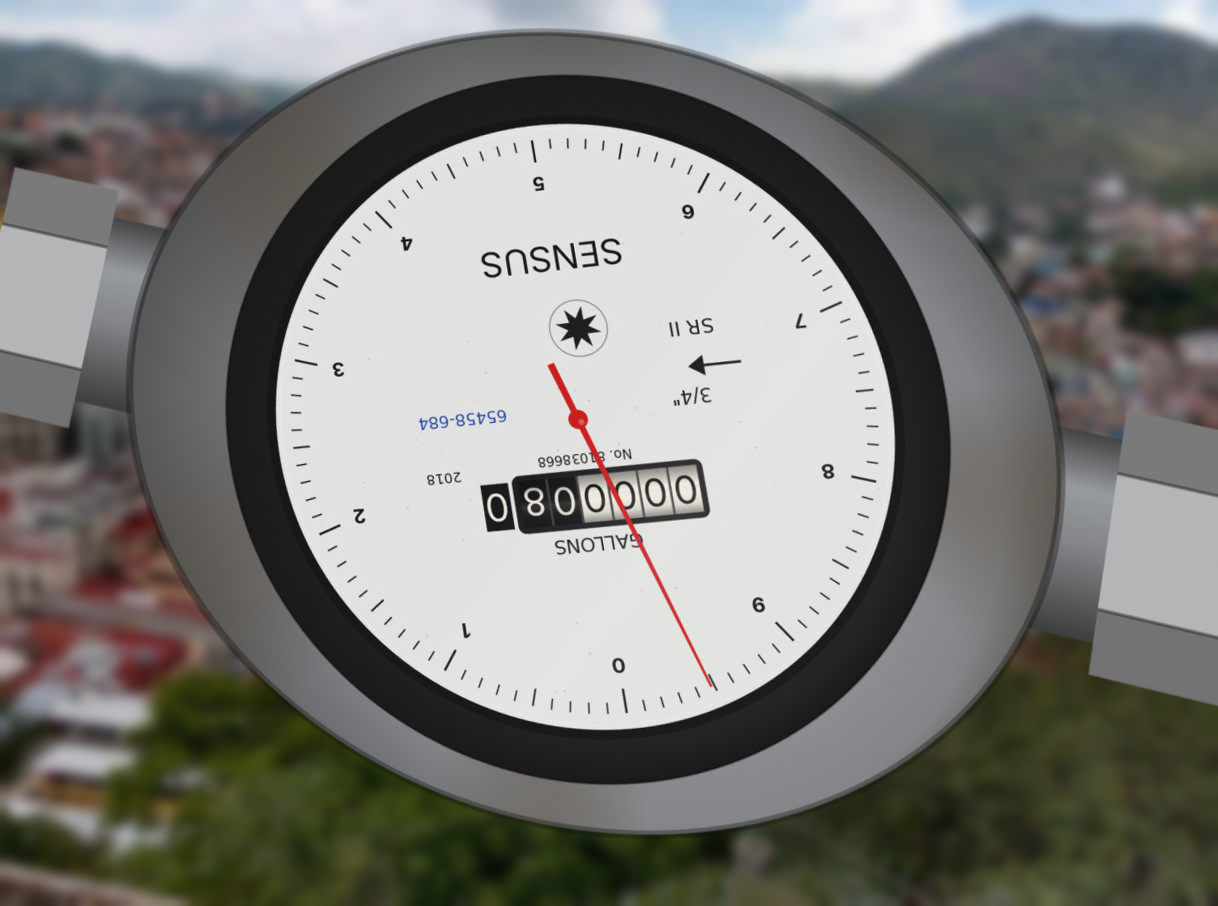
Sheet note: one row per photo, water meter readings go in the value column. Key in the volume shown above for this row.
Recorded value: 79.5 gal
